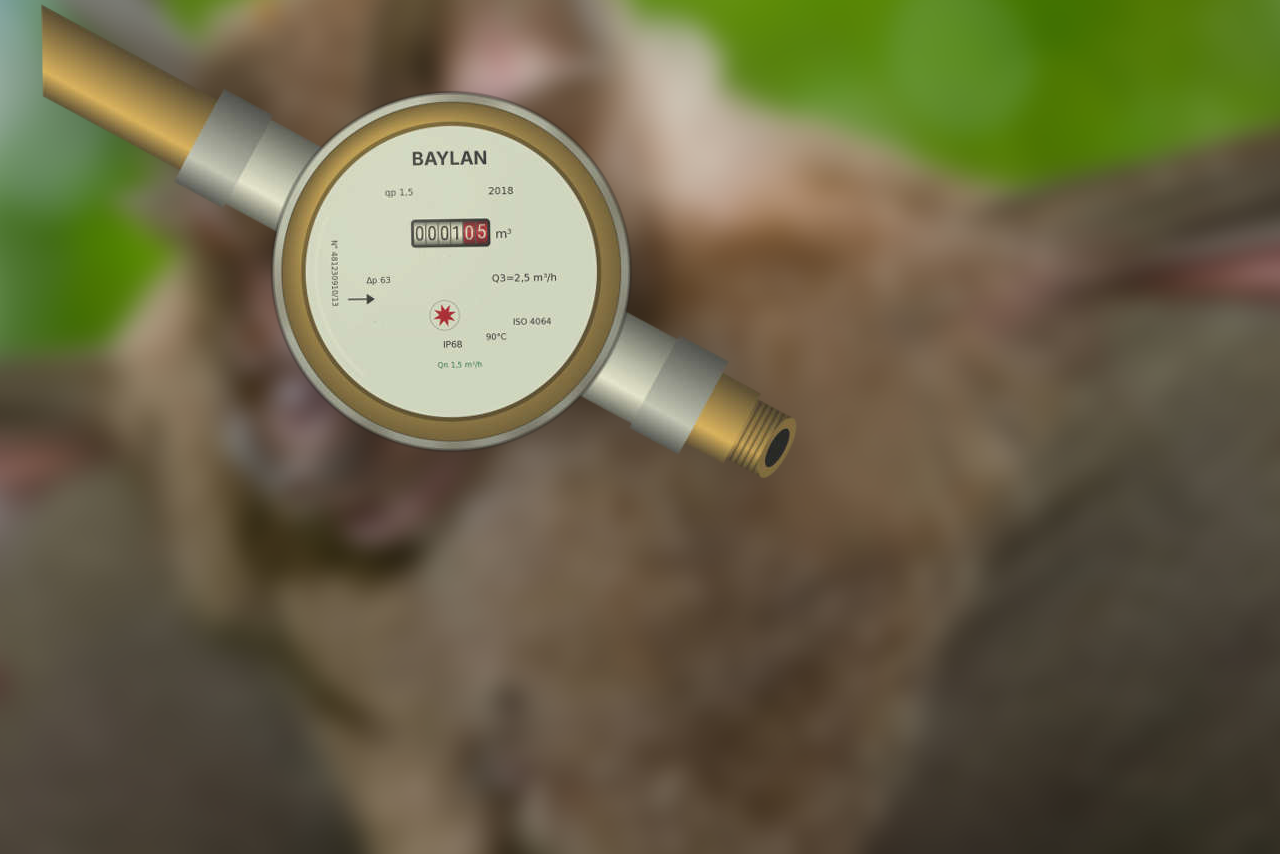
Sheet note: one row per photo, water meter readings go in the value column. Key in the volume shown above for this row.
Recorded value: 1.05 m³
